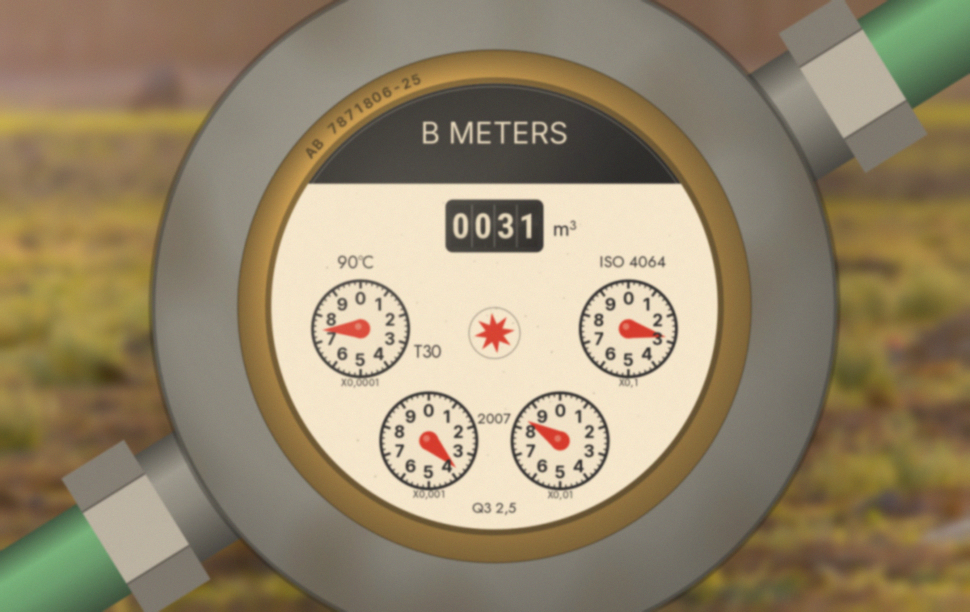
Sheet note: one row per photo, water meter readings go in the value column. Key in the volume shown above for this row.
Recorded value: 31.2837 m³
